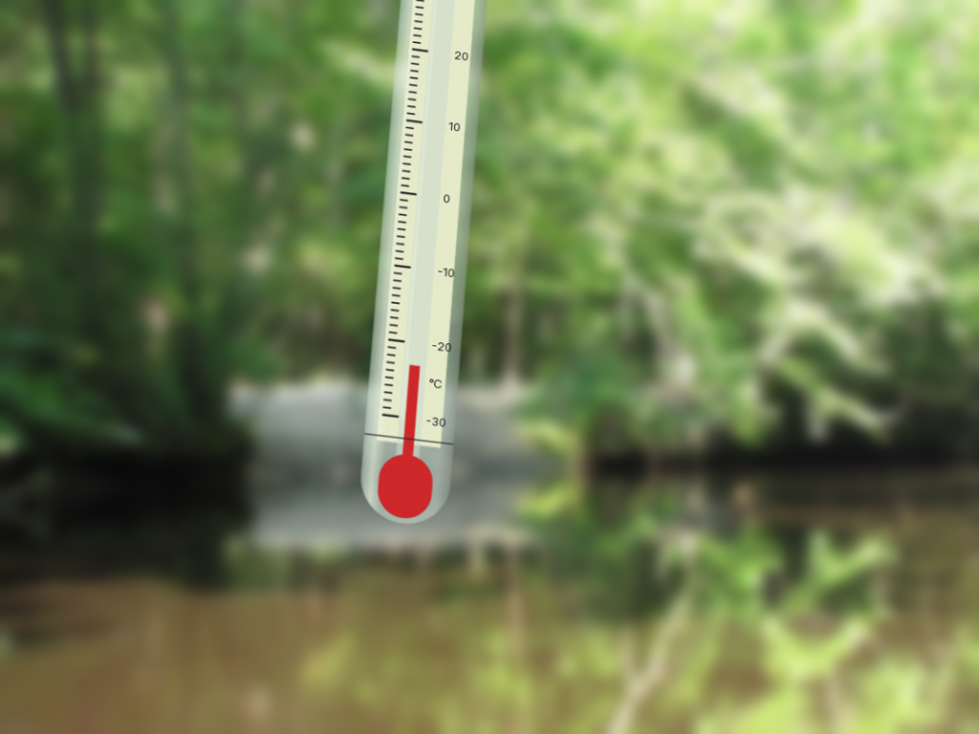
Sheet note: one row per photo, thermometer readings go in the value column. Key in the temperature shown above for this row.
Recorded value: -23 °C
